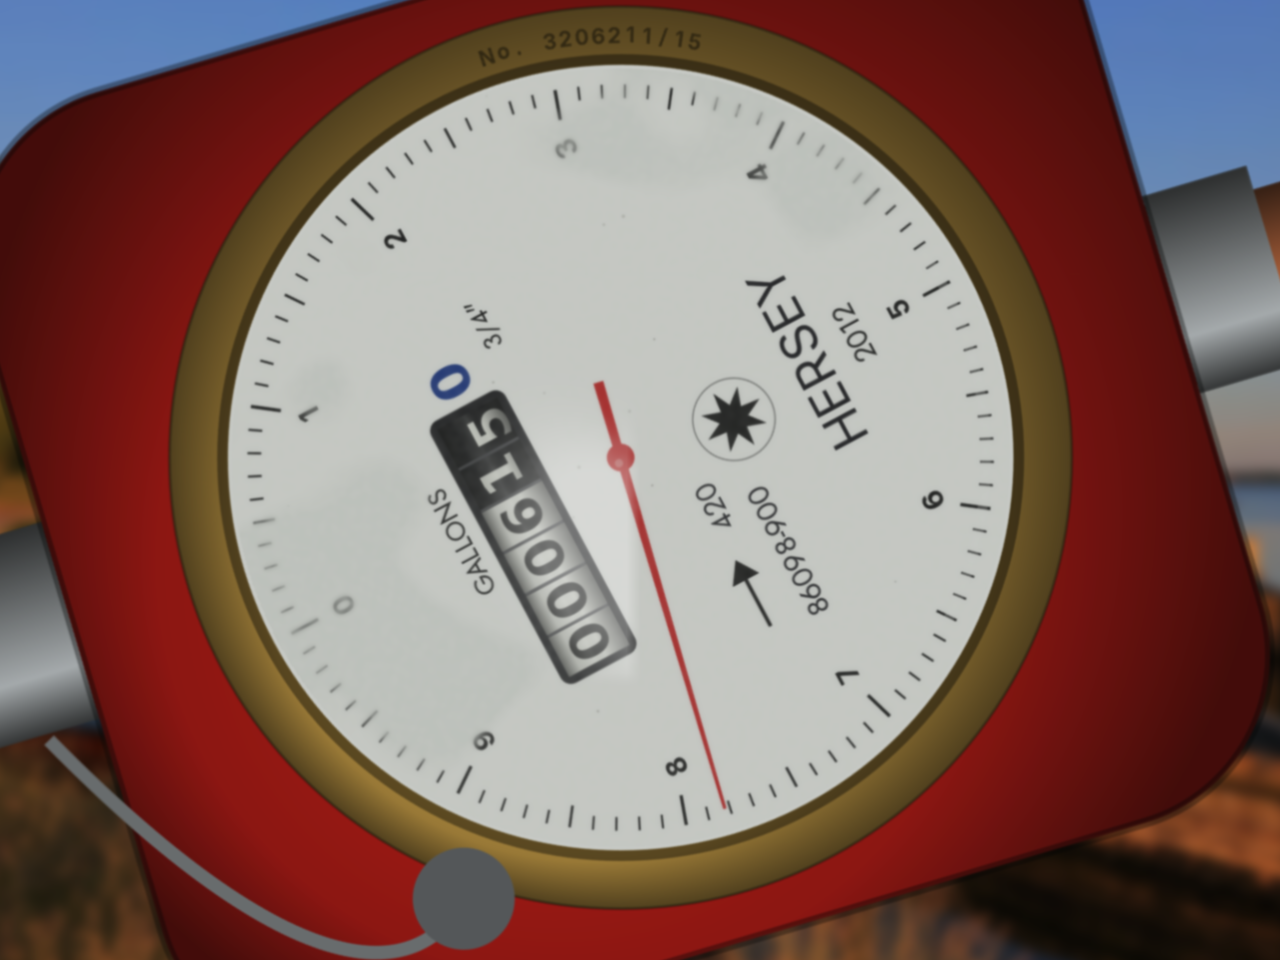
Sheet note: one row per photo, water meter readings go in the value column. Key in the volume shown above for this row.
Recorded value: 6147.8 gal
